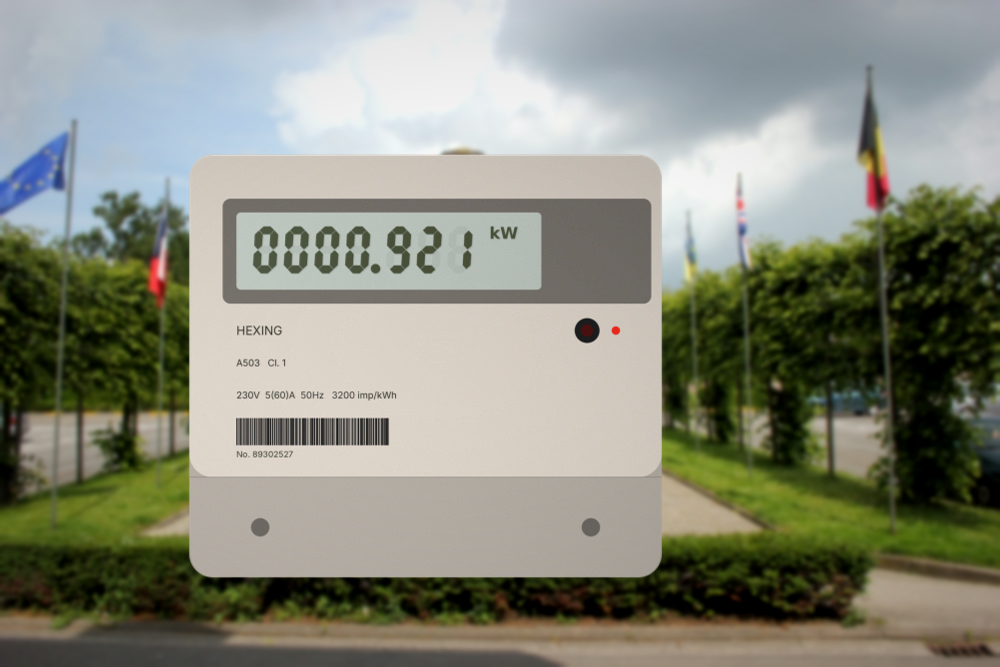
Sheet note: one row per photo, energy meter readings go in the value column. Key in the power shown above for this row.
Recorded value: 0.921 kW
